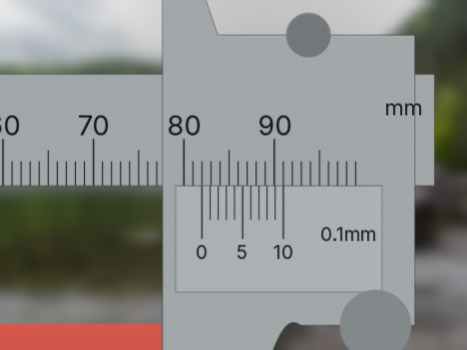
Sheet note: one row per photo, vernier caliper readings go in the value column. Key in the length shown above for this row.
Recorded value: 82.0 mm
